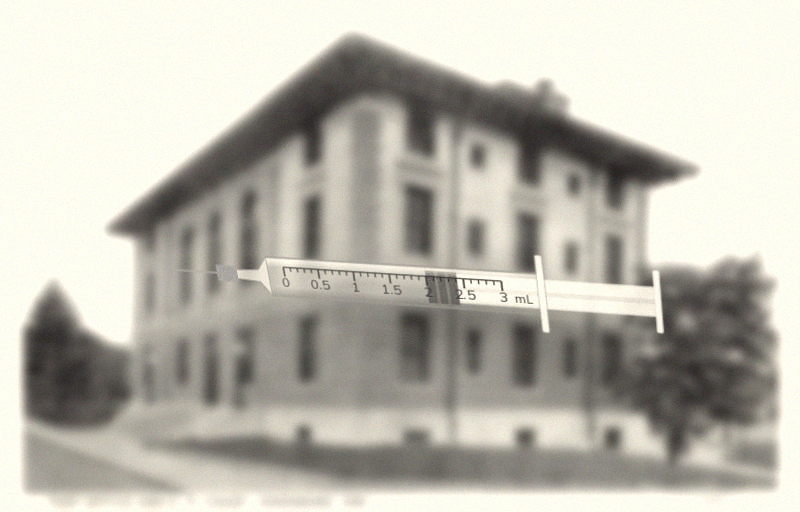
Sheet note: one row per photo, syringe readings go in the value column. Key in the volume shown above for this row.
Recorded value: 2 mL
